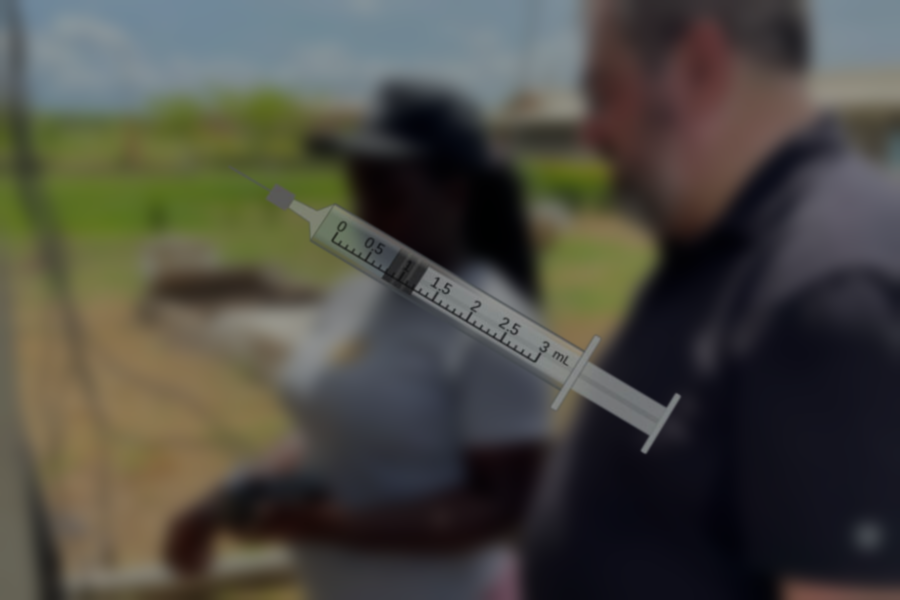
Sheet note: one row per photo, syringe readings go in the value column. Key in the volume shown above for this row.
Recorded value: 0.8 mL
